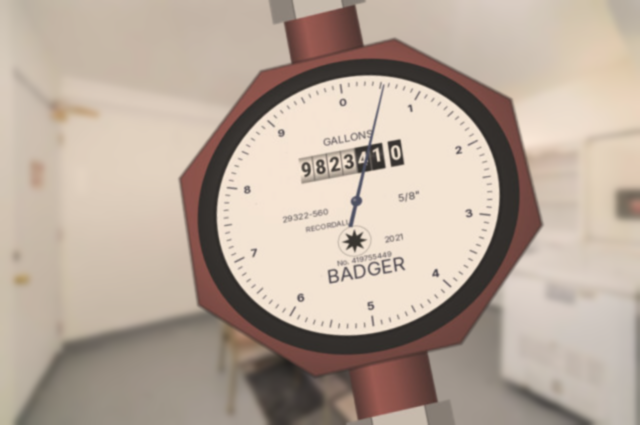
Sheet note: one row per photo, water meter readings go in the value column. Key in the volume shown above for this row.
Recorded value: 9823410.5 gal
